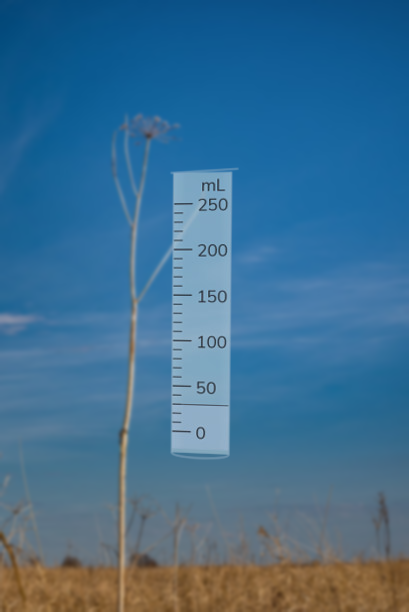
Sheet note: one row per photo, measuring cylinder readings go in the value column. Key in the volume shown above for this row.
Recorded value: 30 mL
